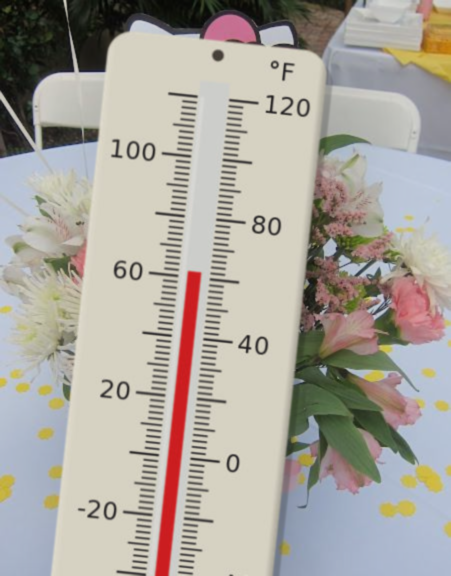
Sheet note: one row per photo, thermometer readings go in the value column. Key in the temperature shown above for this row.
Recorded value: 62 °F
